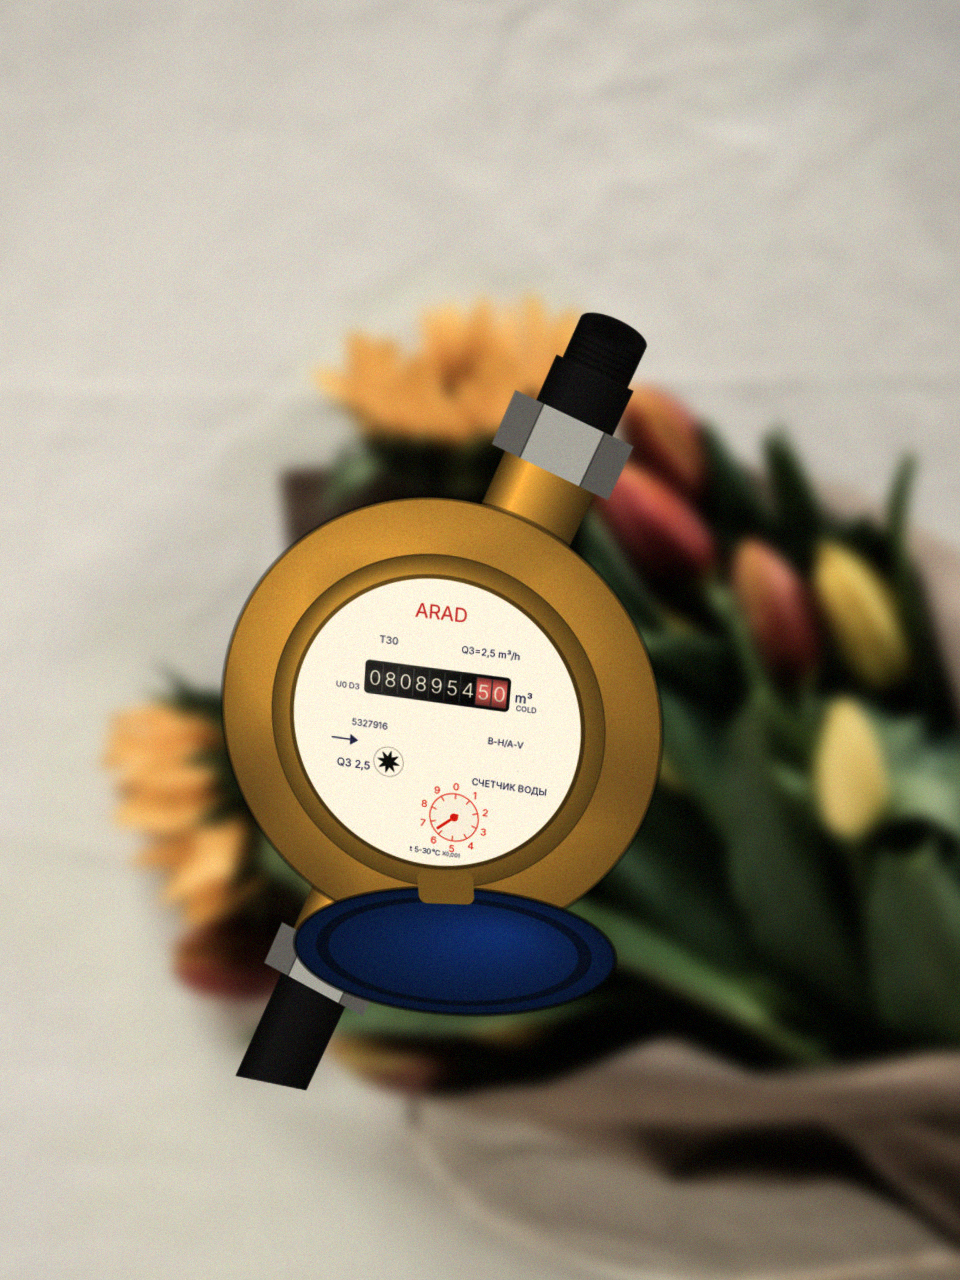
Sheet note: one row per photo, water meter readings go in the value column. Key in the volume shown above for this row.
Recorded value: 808954.506 m³
